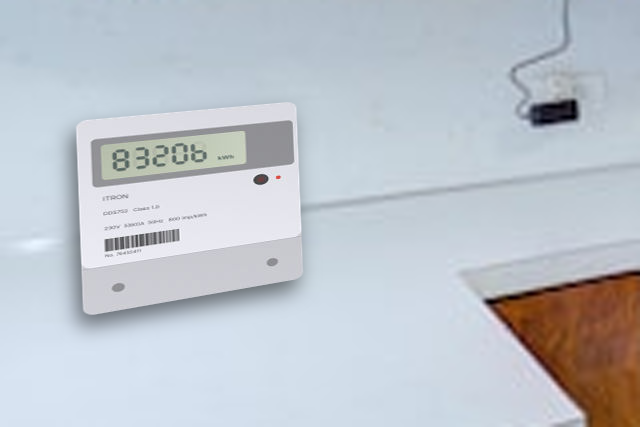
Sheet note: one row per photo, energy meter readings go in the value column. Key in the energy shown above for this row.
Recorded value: 83206 kWh
